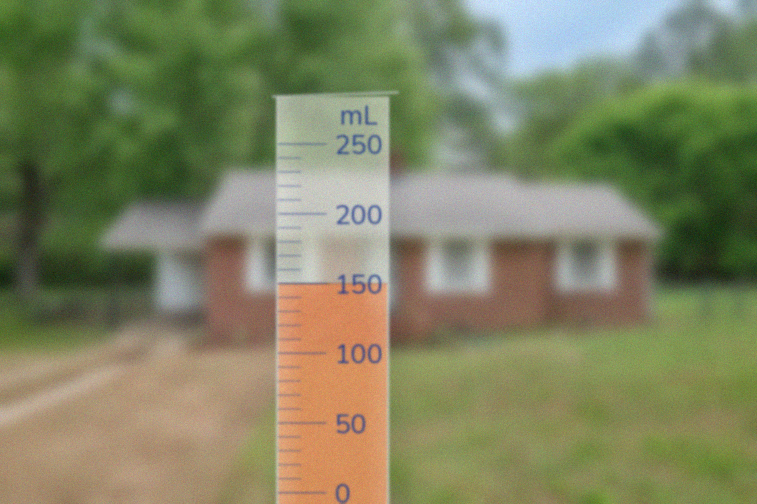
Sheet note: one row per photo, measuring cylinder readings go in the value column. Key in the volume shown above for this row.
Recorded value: 150 mL
